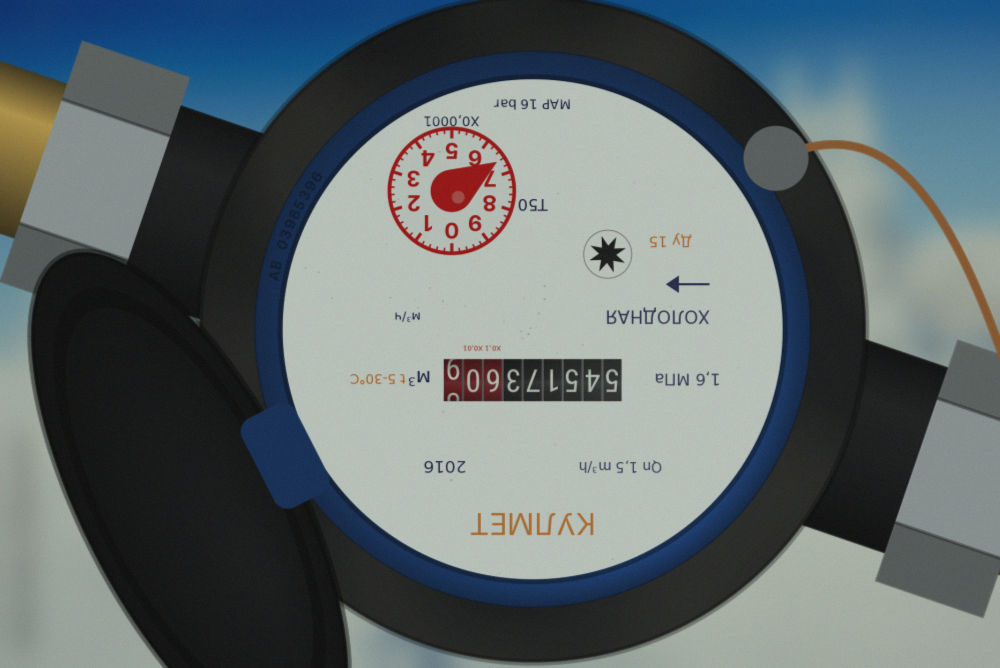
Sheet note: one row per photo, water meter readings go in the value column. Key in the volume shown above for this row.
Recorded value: 545173.6086 m³
